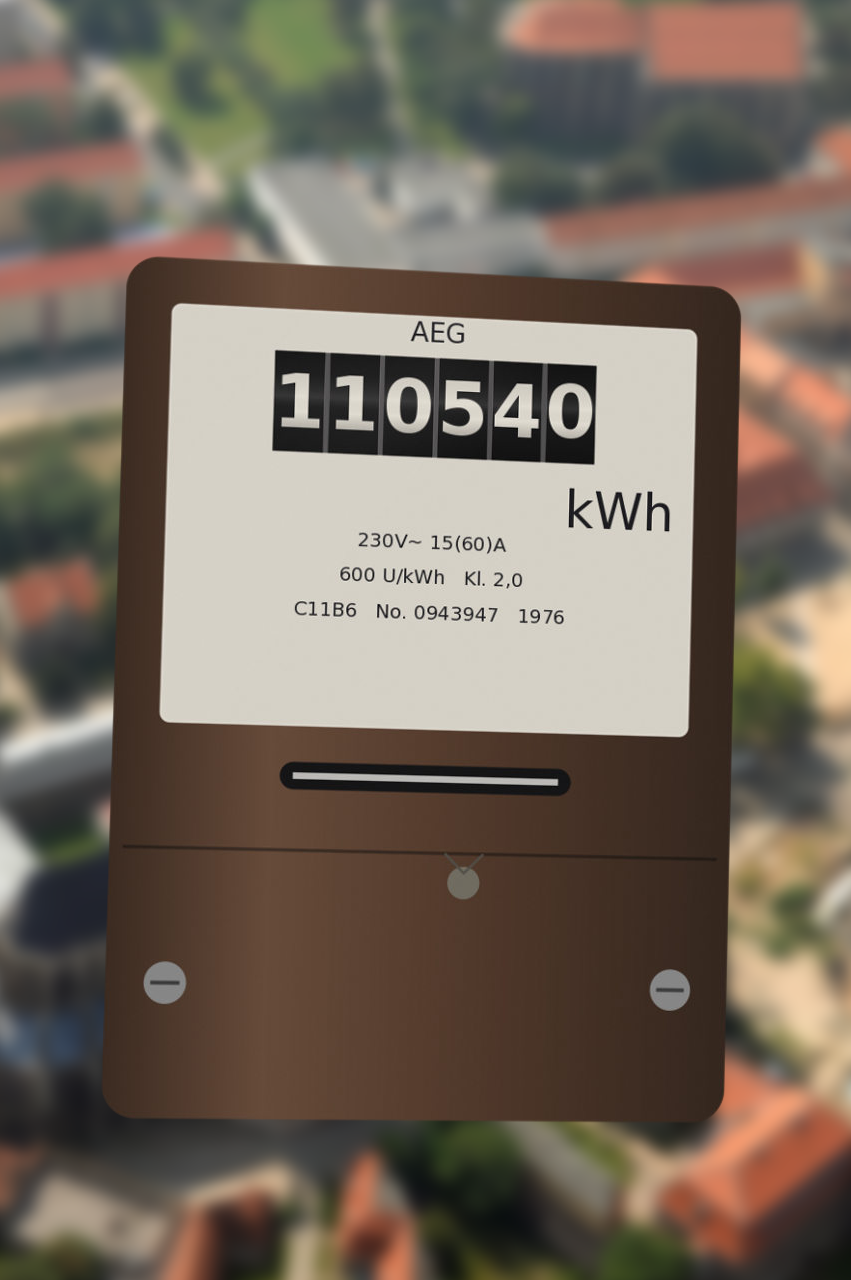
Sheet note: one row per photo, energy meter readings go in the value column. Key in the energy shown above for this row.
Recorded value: 110540 kWh
